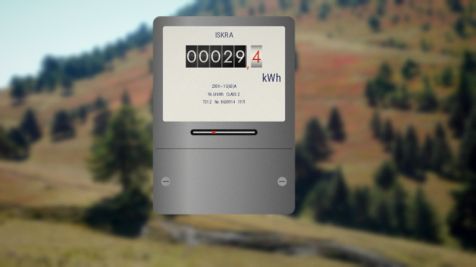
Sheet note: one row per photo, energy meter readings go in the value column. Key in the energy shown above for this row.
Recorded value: 29.4 kWh
